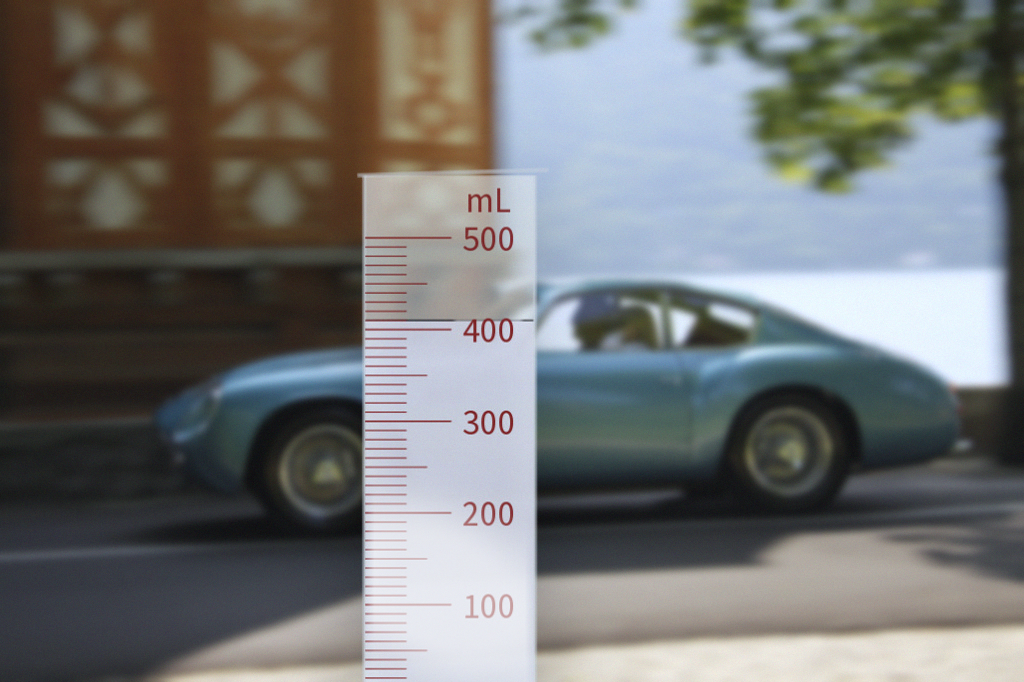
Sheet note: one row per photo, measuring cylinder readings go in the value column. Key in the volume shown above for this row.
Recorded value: 410 mL
